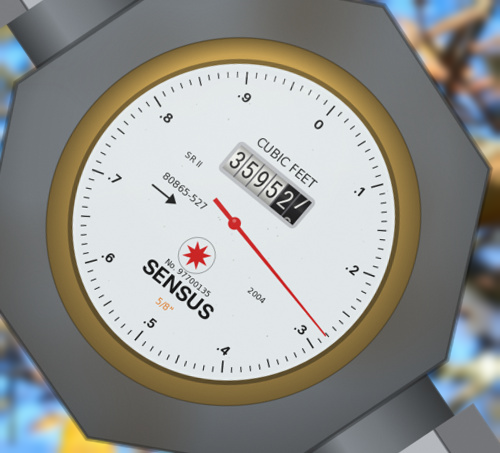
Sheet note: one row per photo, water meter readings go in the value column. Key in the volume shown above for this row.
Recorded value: 359527.28 ft³
